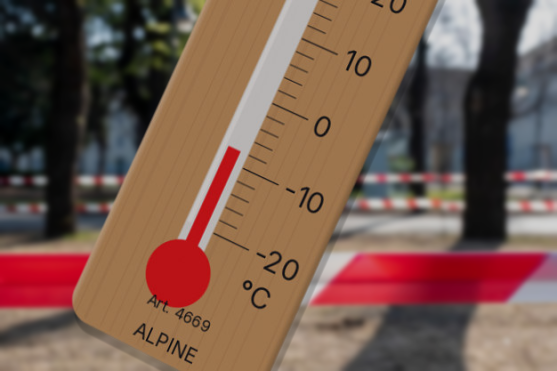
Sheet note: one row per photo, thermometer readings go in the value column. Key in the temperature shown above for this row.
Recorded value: -8 °C
